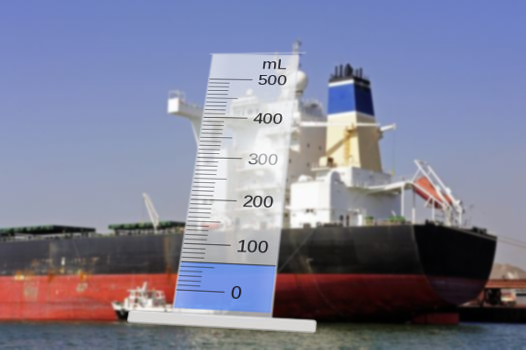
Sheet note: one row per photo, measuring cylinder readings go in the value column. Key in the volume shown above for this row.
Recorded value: 60 mL
